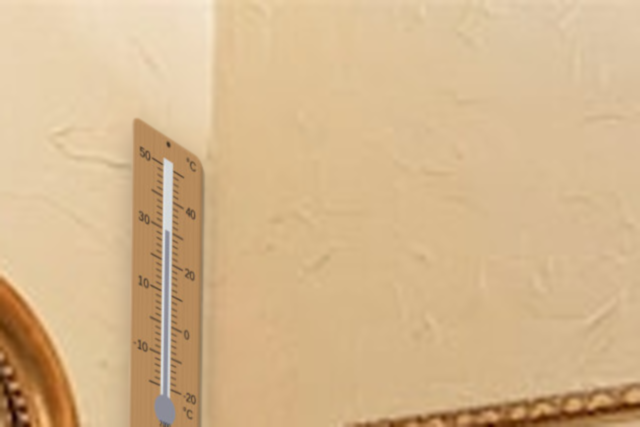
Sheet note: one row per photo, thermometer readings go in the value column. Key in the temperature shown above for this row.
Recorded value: 30 °C
